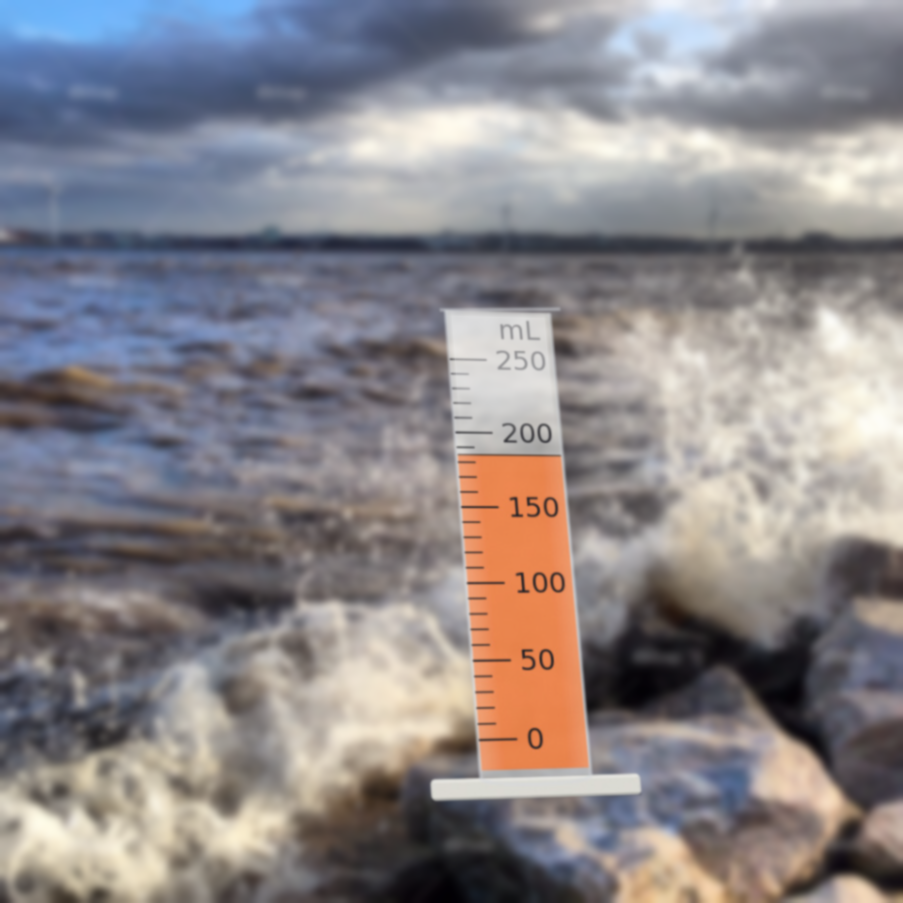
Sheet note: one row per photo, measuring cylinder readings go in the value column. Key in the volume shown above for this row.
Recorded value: 185 mL
